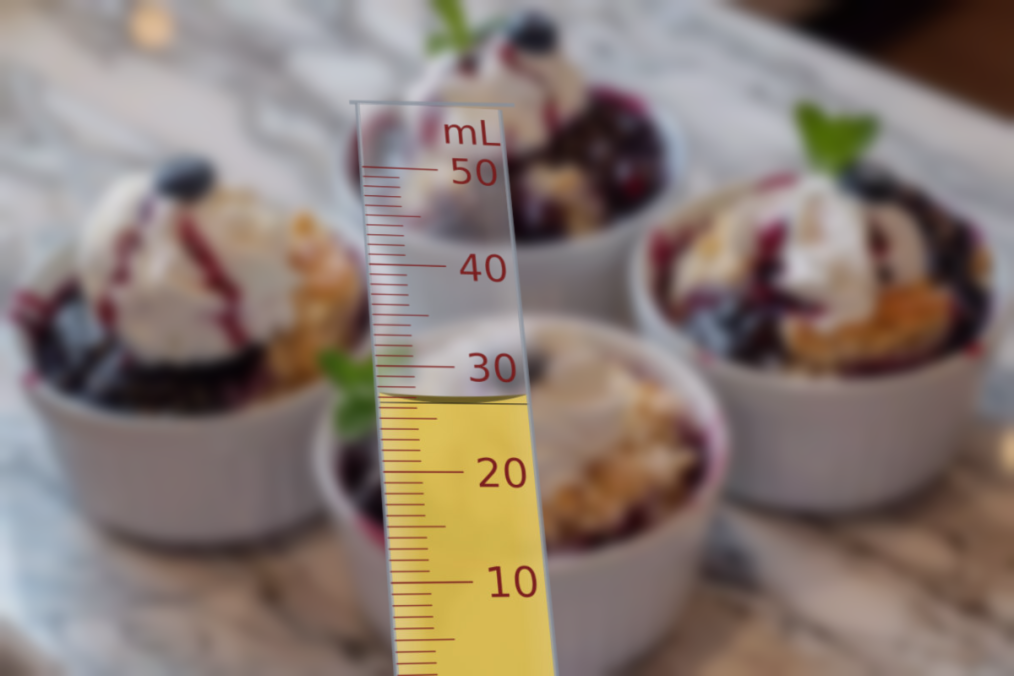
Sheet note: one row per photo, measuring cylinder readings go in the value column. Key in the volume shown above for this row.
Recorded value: 26.5 mL
